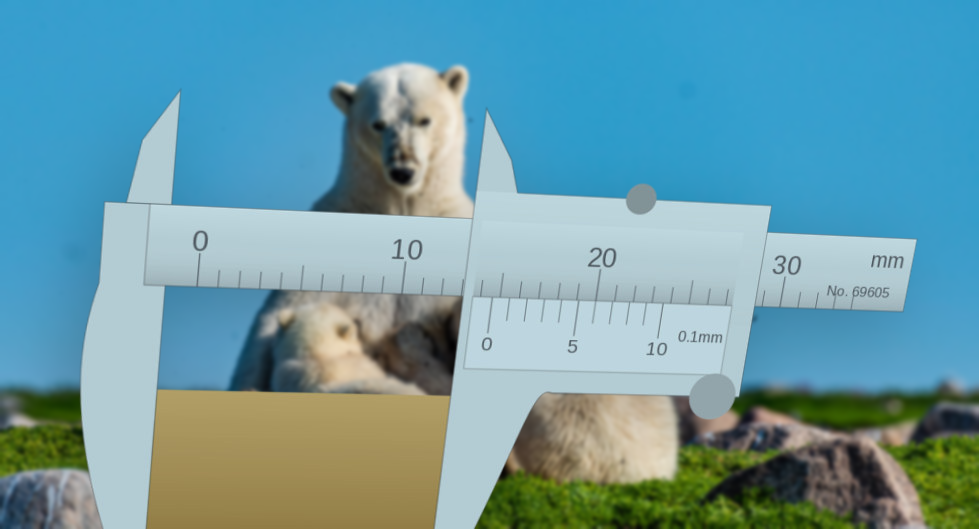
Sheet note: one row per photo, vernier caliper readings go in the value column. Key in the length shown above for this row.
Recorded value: 14.6 mm
